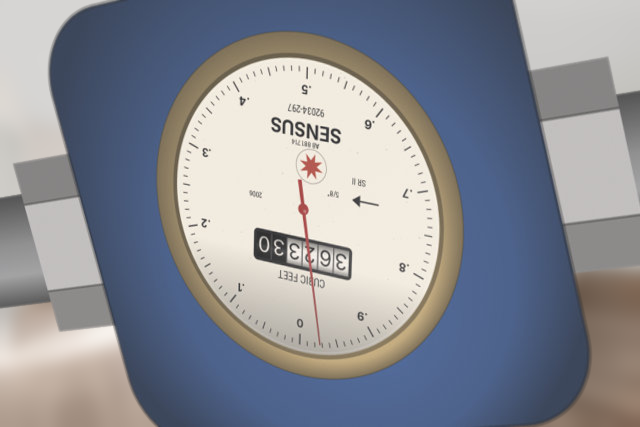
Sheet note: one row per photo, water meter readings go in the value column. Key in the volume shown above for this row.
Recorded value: 362329.97 ft³
